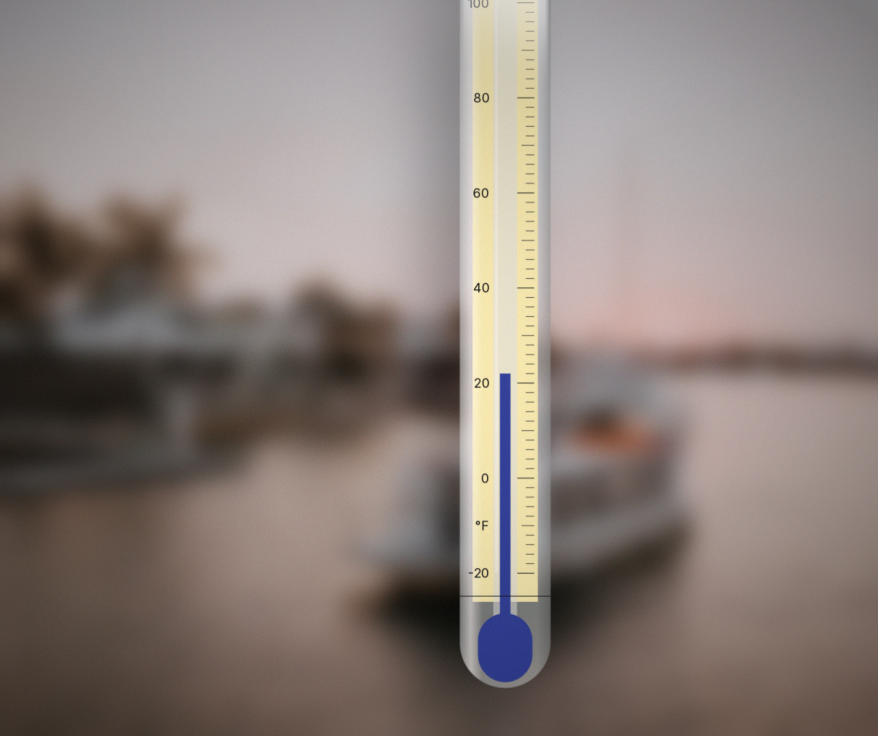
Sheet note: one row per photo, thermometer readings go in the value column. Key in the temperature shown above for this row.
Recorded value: 22 °F
